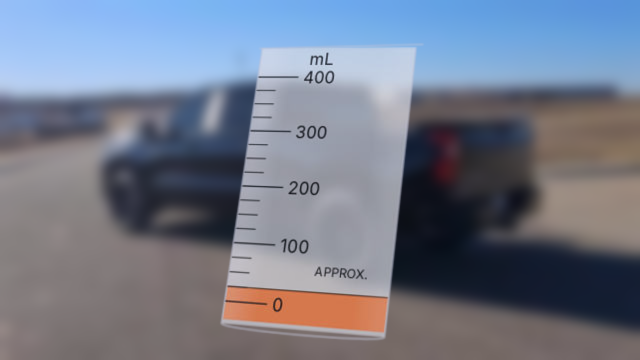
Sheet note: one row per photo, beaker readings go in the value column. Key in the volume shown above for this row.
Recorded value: 25 mL
